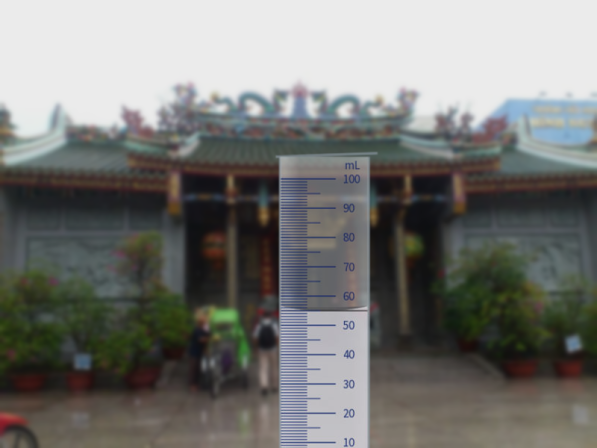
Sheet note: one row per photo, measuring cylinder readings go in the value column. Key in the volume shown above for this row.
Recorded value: 55 mL
